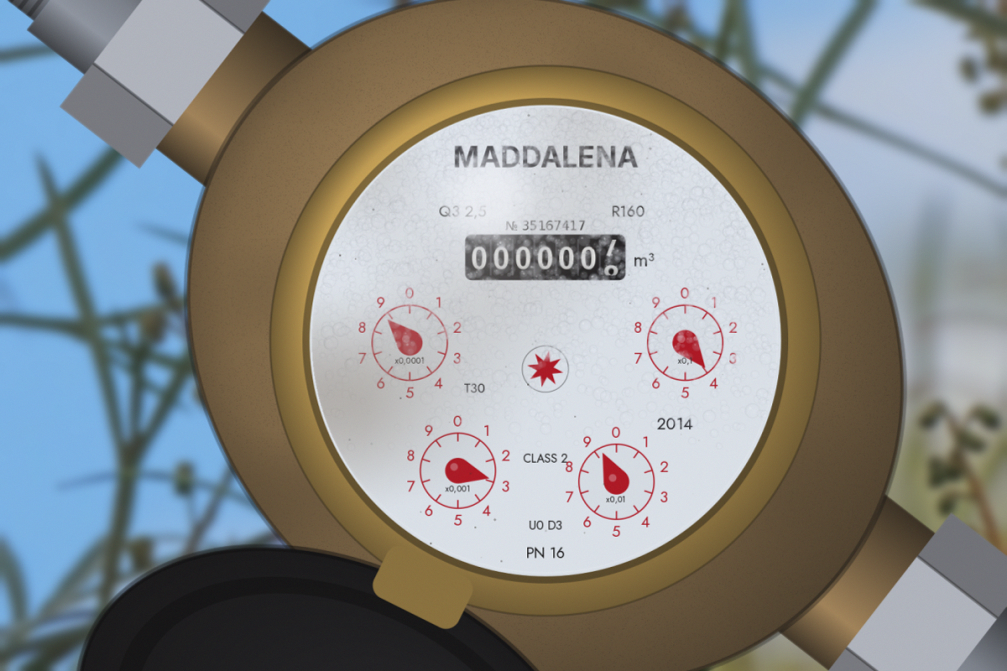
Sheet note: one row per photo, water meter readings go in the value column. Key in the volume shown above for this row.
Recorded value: 7.3928 m³
